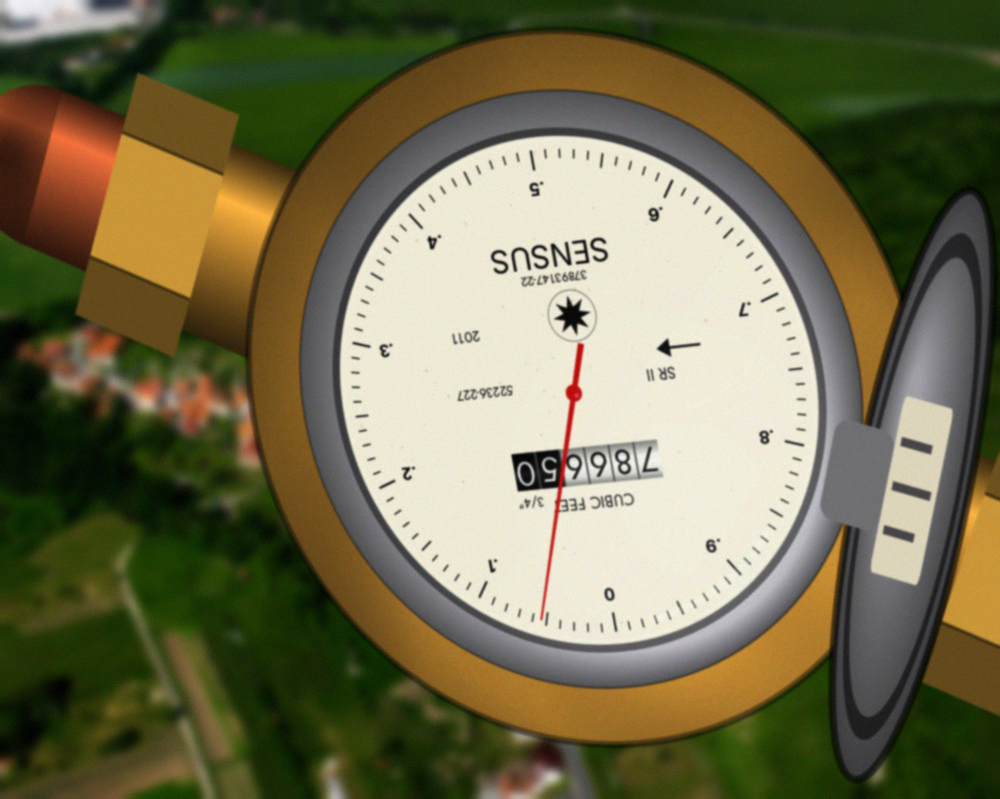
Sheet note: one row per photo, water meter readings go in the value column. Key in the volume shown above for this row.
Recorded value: 786650.05 ft³
